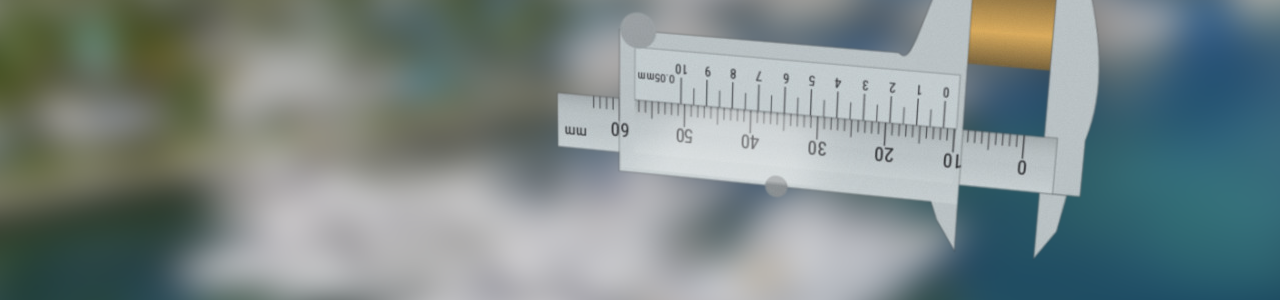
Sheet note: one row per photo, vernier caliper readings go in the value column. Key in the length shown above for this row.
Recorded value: 11.6 mm
